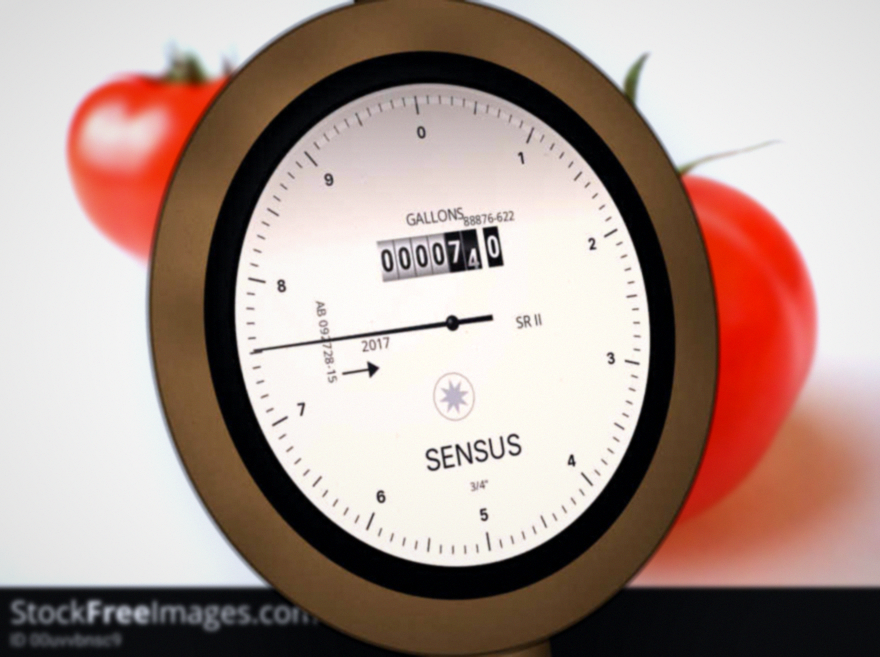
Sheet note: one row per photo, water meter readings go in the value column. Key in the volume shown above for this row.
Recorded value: 737.5 gal
